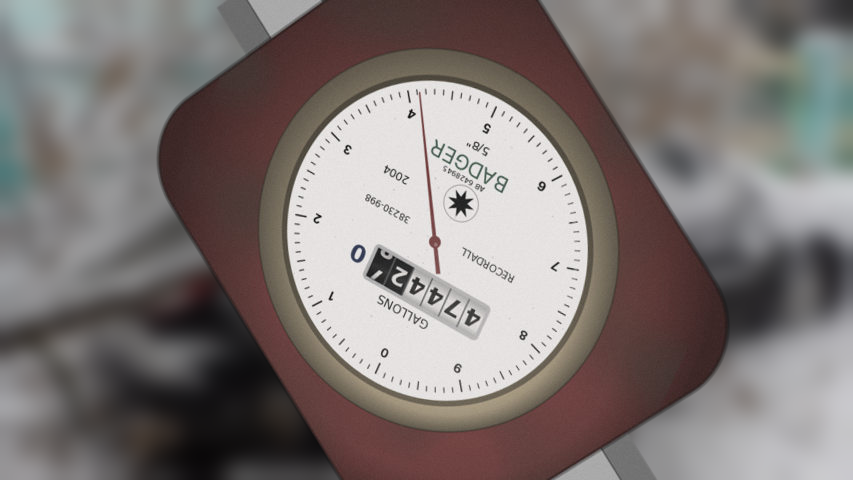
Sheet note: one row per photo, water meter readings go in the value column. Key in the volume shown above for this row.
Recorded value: 4744274.1 gal
